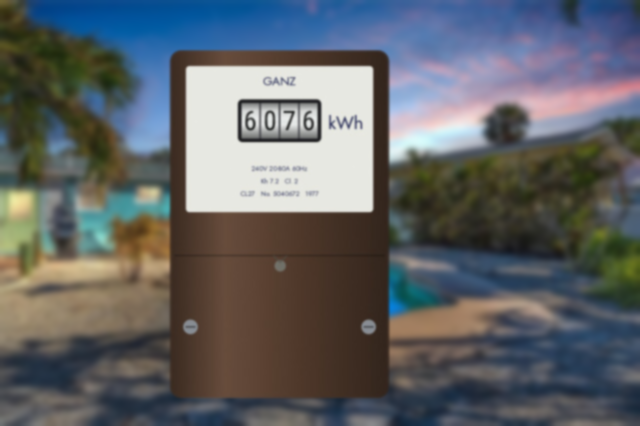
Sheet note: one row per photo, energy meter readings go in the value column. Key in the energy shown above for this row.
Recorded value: 6076 kWh
